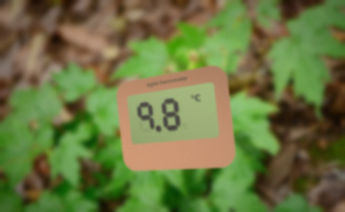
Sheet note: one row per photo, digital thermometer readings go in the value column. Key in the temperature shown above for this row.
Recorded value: 9.8 °C
